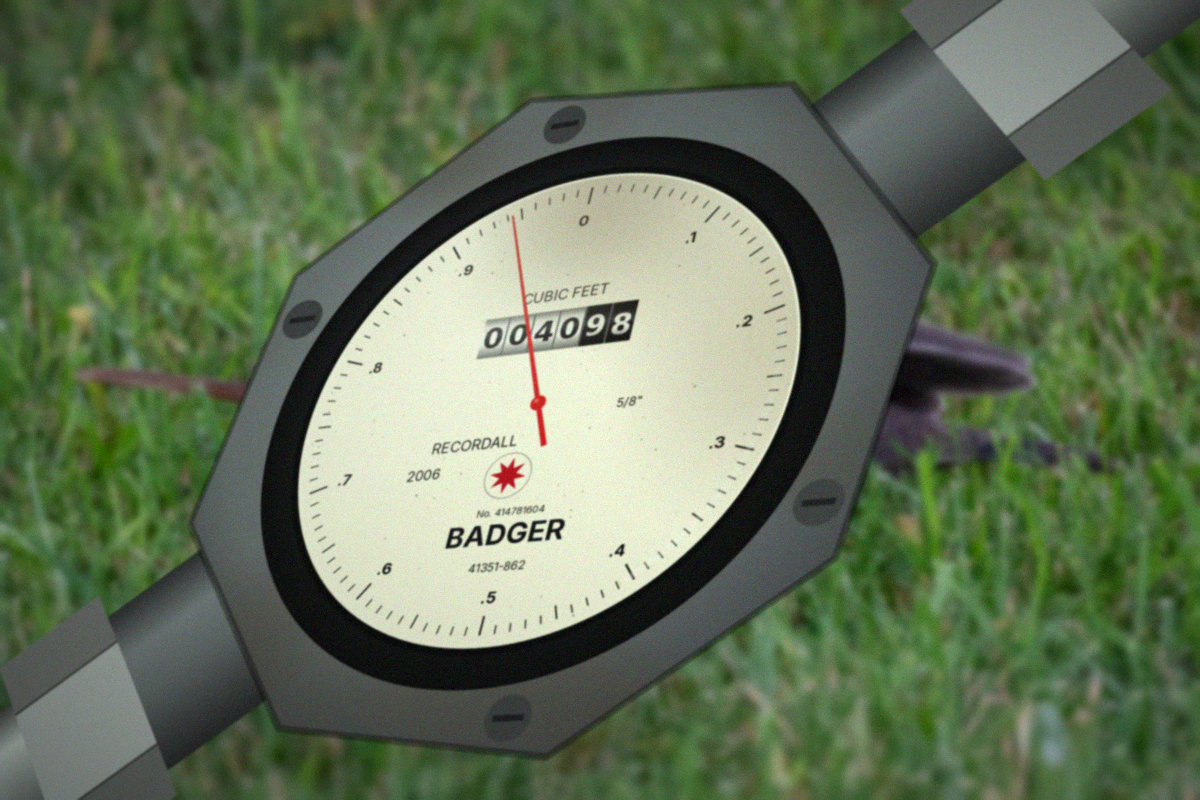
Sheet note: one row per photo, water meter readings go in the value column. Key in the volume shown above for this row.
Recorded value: 4097.94 ft³
